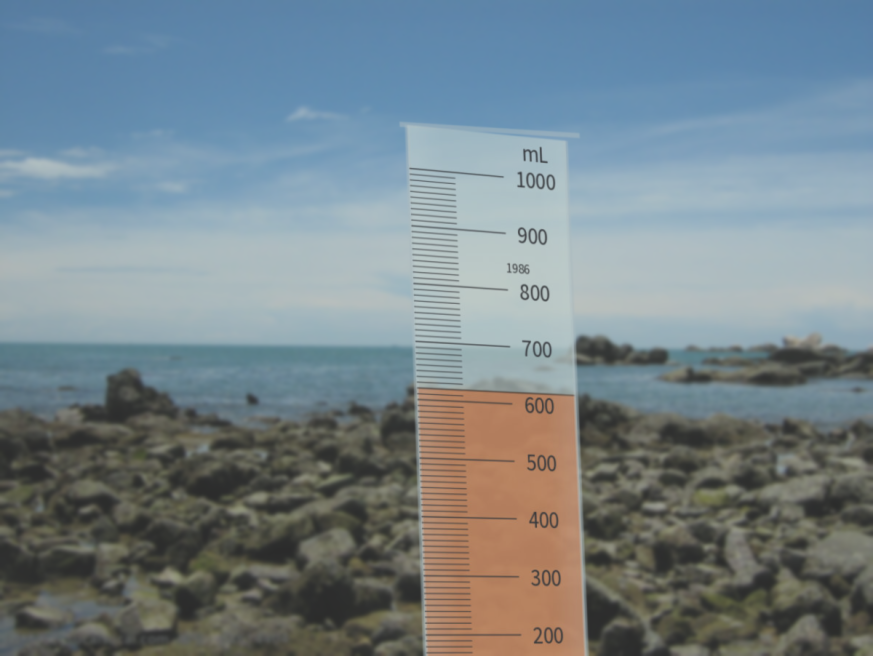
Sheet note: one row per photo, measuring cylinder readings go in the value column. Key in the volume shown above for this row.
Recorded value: 620 mL
